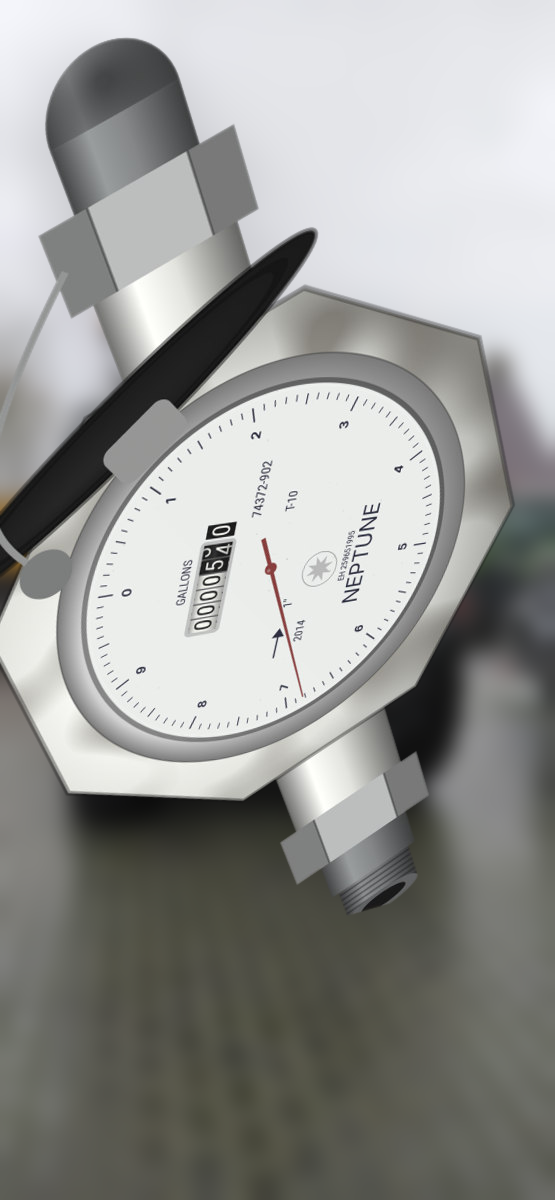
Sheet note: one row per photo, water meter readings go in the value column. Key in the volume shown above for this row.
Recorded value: 536.8 gal
